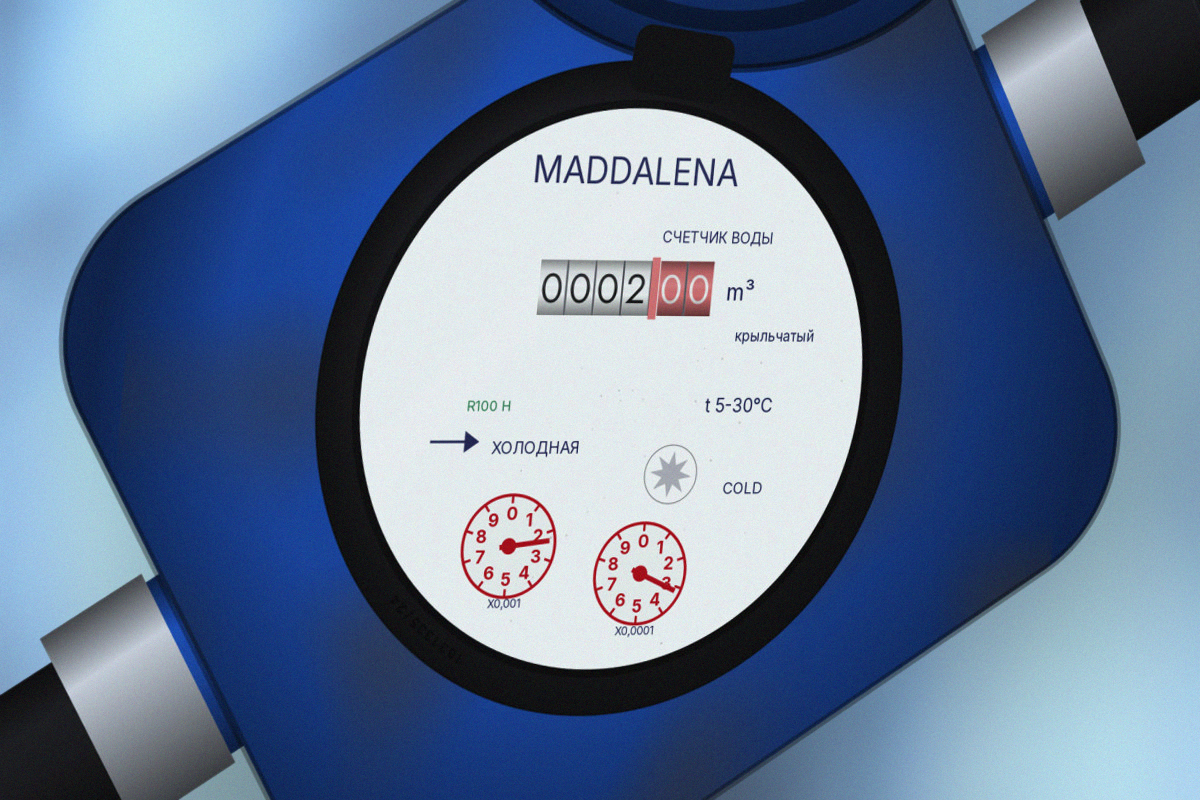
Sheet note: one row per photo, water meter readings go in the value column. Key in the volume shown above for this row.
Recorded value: 2.0023 m³
